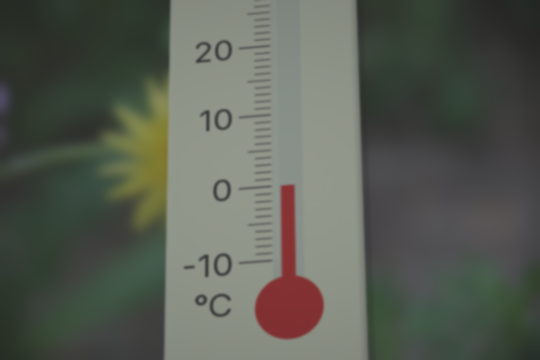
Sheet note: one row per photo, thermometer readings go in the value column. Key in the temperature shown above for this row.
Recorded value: 0 °C
